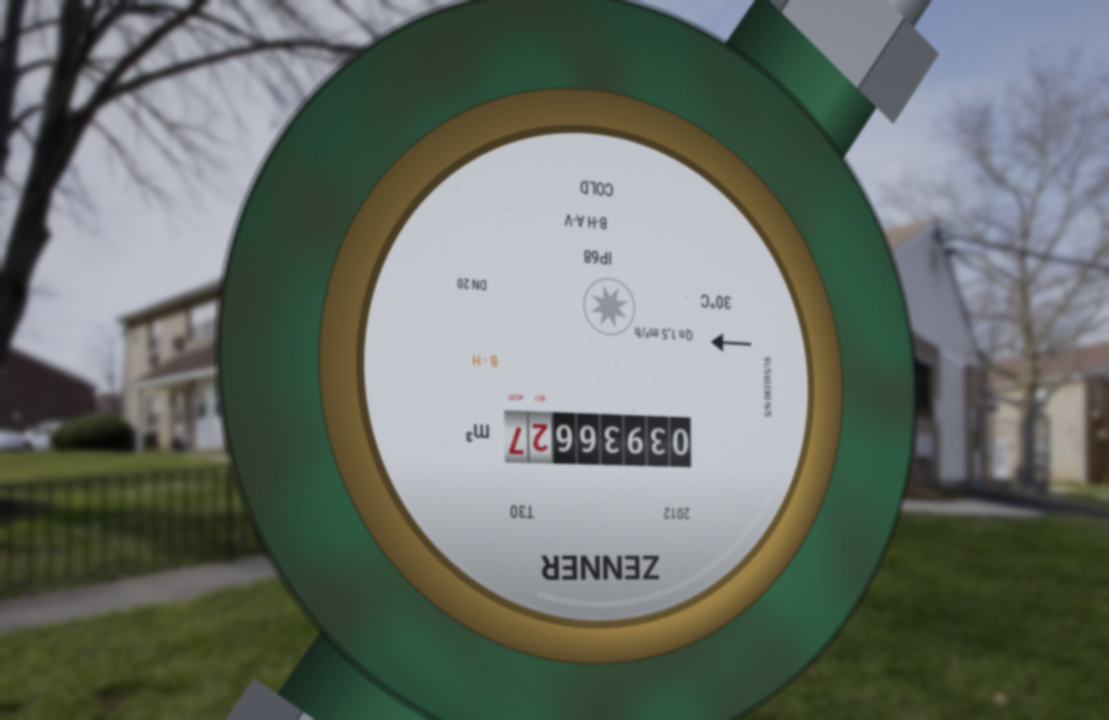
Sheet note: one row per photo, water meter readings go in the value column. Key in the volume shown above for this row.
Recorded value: 39366.27 m³
